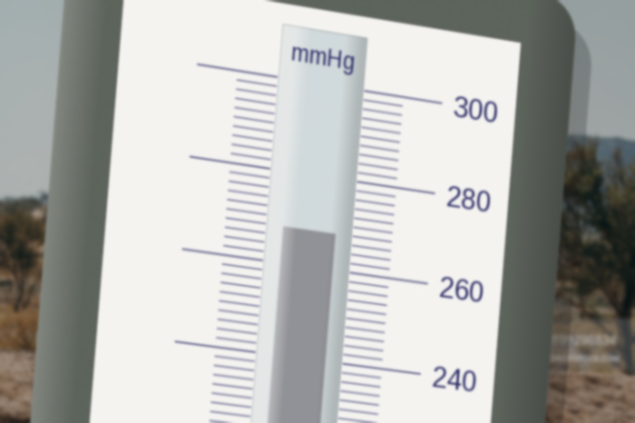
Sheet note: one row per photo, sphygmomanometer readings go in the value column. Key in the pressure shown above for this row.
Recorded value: 268 mmHg
